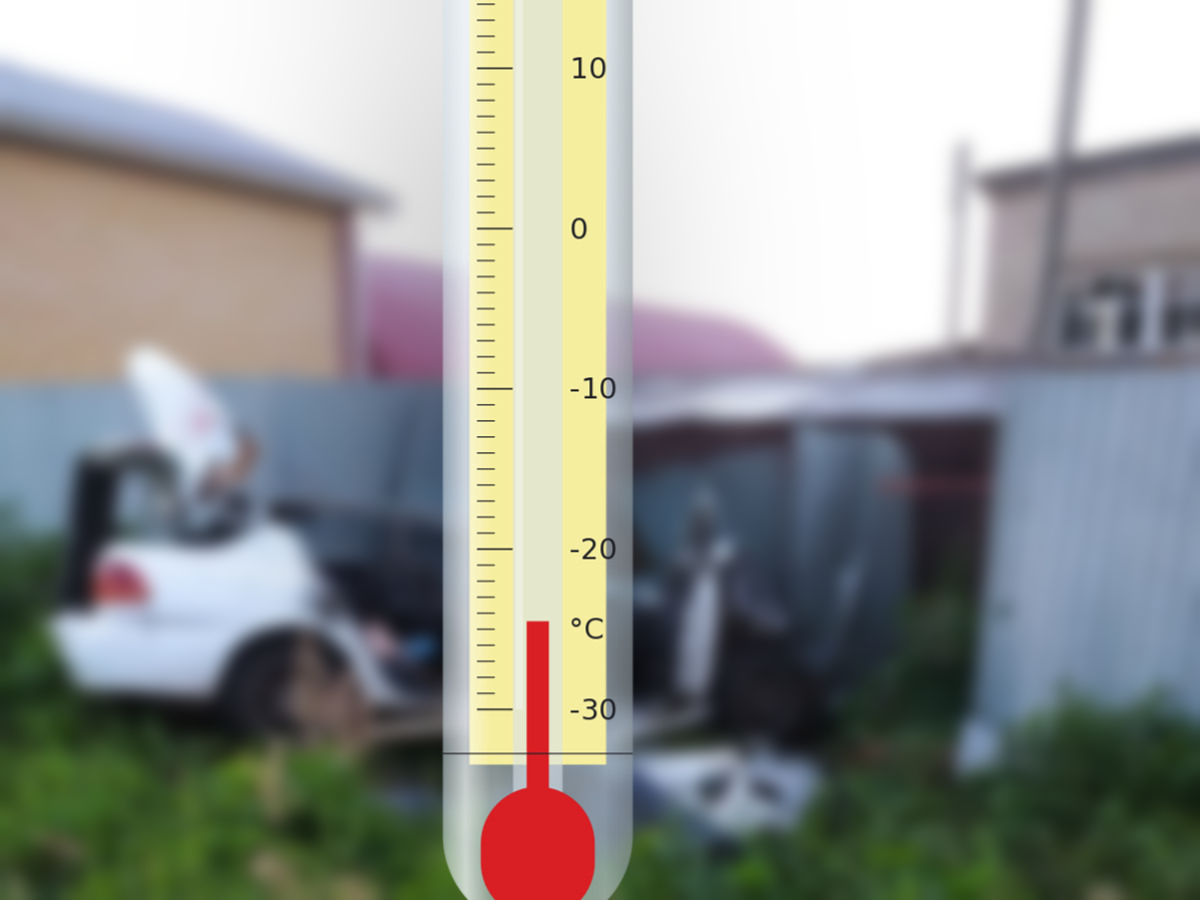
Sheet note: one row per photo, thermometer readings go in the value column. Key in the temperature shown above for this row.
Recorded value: -24.5 °C
